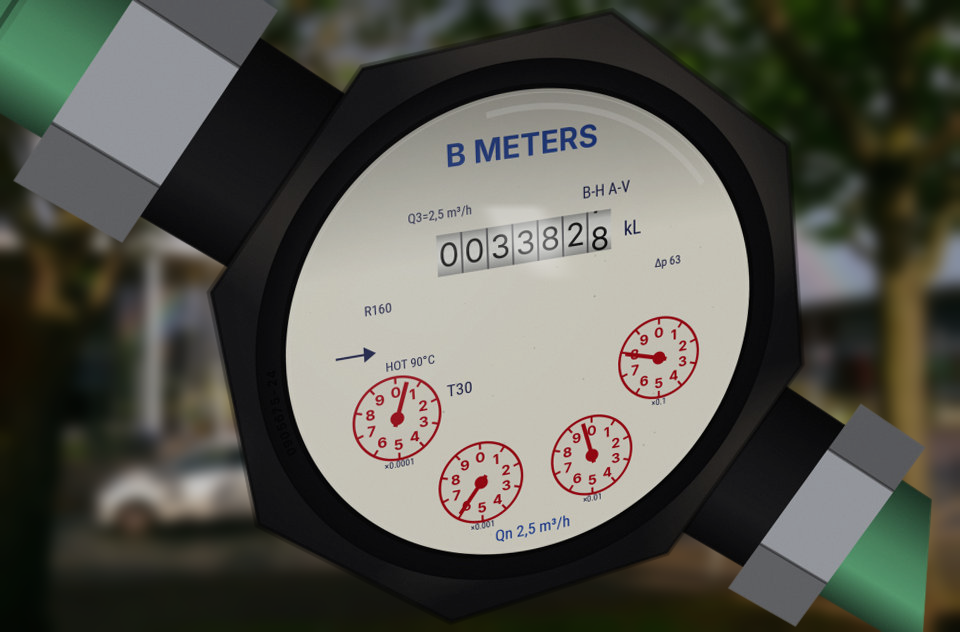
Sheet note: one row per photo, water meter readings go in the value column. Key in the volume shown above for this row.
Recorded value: 33827.7960 kL
